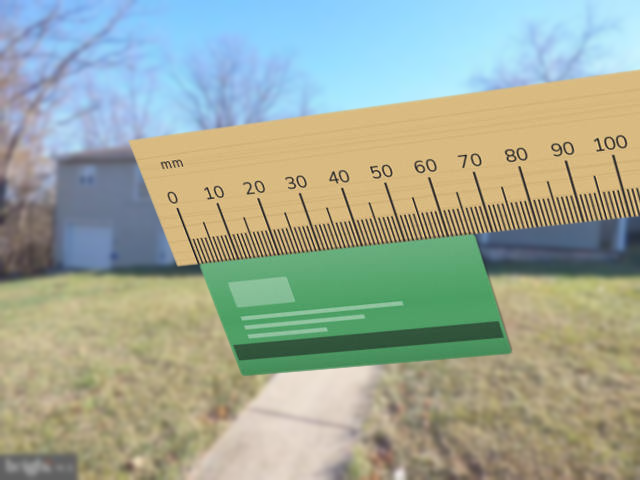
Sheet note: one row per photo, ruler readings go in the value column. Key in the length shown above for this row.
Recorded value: 66 mm
